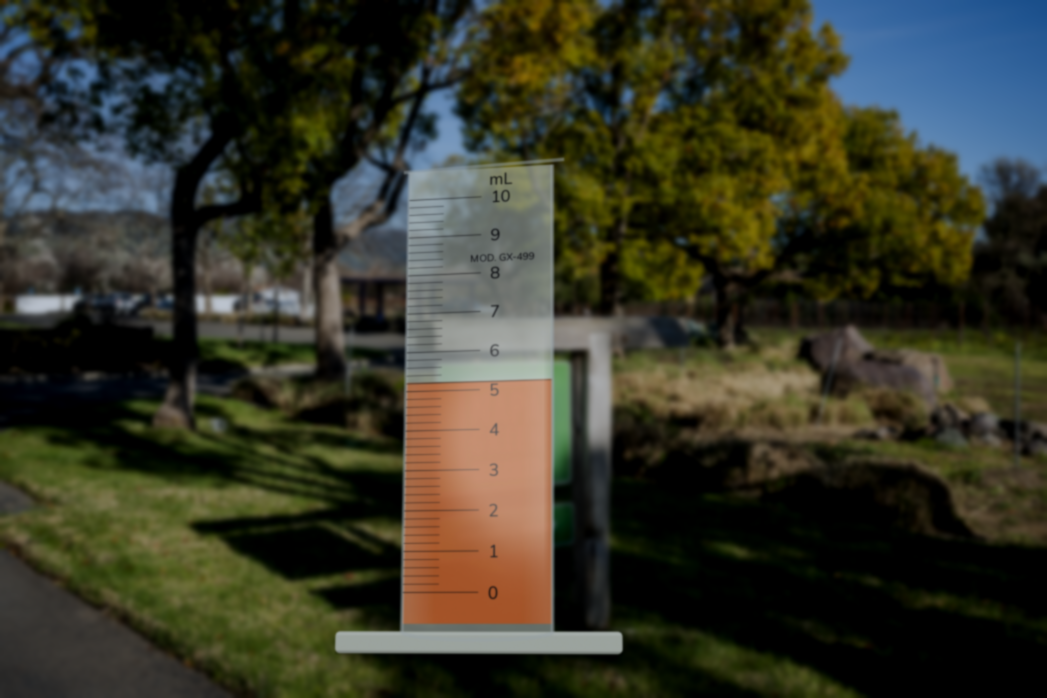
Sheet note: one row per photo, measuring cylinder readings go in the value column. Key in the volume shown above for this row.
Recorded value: 5.2 mL
